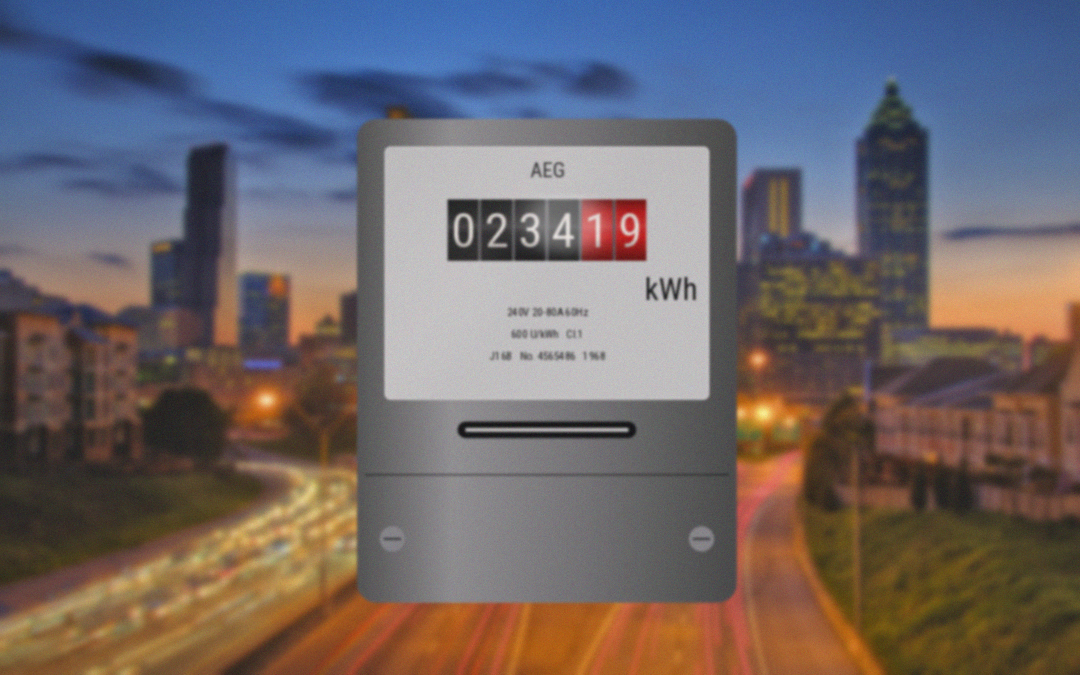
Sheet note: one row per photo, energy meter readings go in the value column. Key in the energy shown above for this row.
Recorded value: 234.19 kWh
